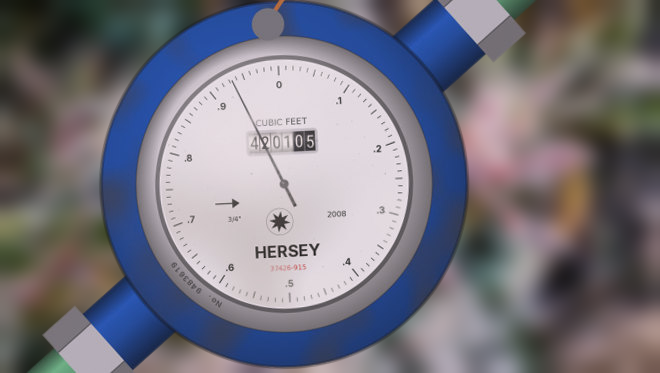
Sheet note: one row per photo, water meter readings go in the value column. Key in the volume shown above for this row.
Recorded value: 420104.93 ft³
